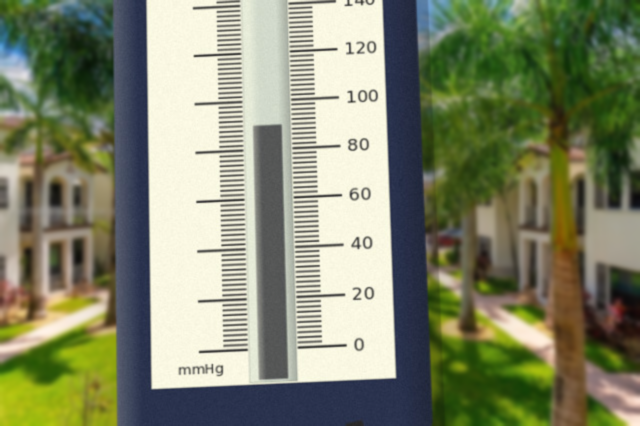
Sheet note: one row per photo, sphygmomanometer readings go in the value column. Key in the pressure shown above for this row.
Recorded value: 90 mmHg
